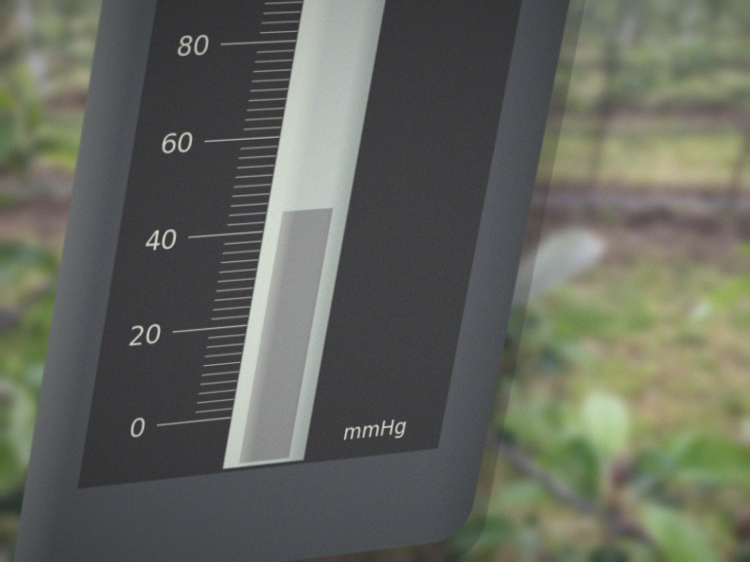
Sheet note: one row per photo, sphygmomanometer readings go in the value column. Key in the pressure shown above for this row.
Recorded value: 44 mmHg
